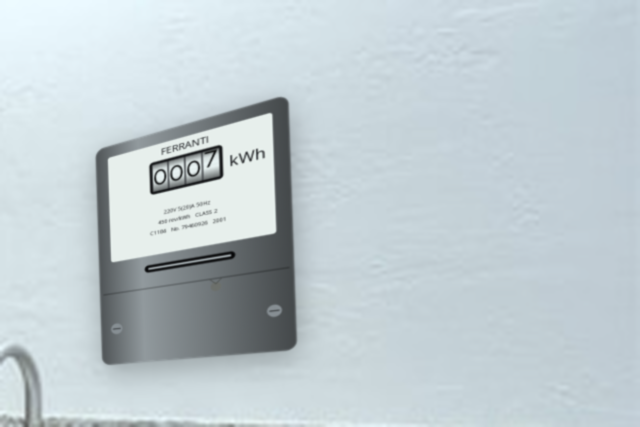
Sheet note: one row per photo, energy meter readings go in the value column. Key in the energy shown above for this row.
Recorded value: 7 kWh
